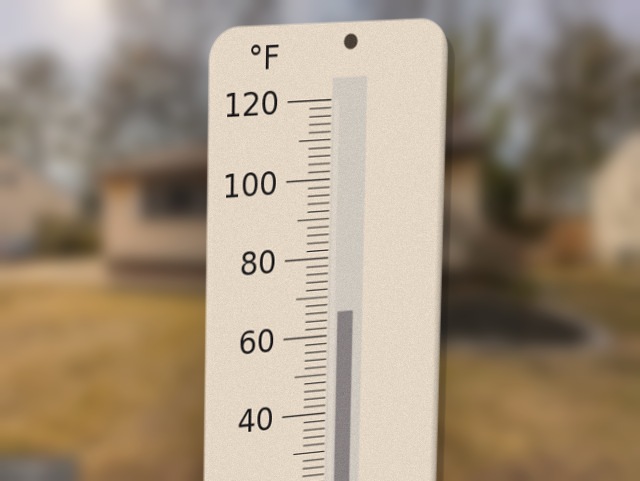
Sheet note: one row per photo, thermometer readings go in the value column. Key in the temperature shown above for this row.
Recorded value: 66 °F
